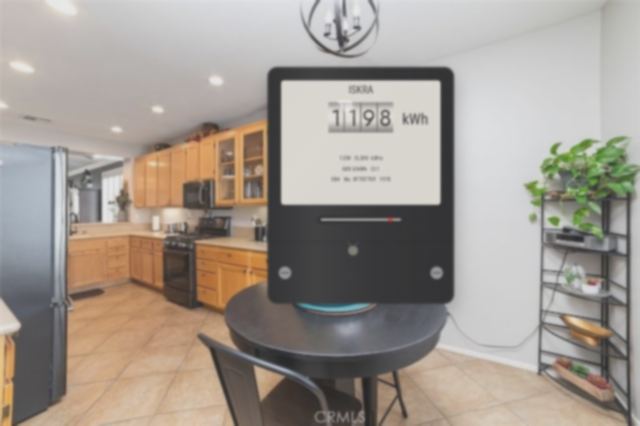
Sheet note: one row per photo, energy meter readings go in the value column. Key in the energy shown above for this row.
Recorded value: 1198 kWh
